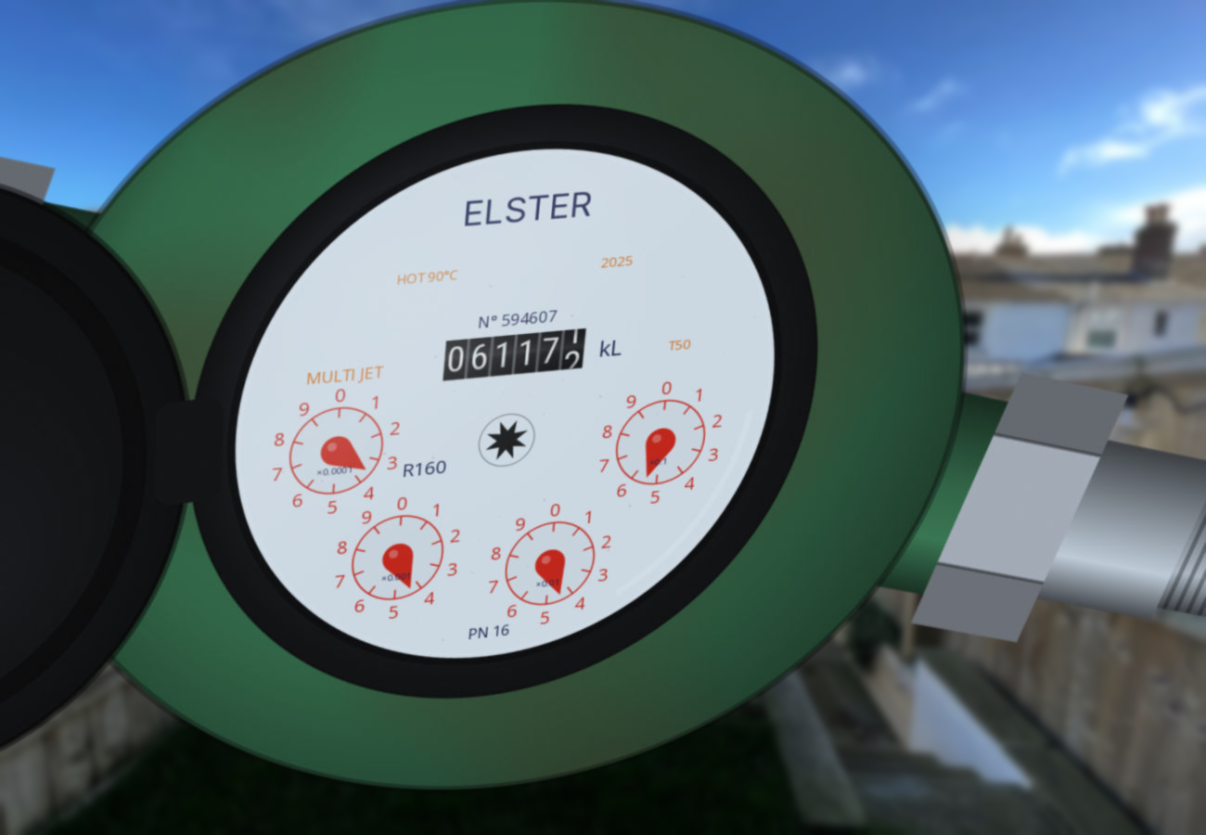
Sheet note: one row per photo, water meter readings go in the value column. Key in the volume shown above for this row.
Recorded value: 61171.5443 kL
